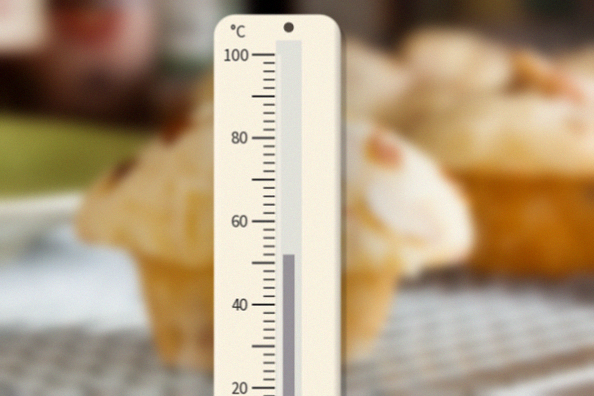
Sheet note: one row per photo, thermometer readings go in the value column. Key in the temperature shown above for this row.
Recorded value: 52 °C
